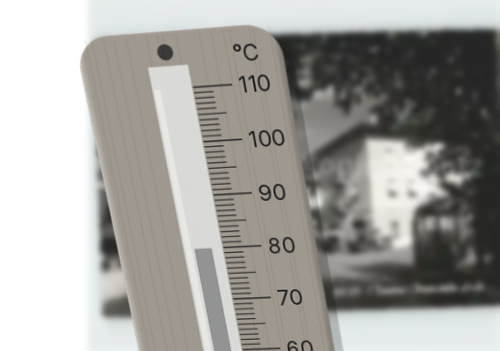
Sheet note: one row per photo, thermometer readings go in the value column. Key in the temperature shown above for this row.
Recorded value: 80 °C
